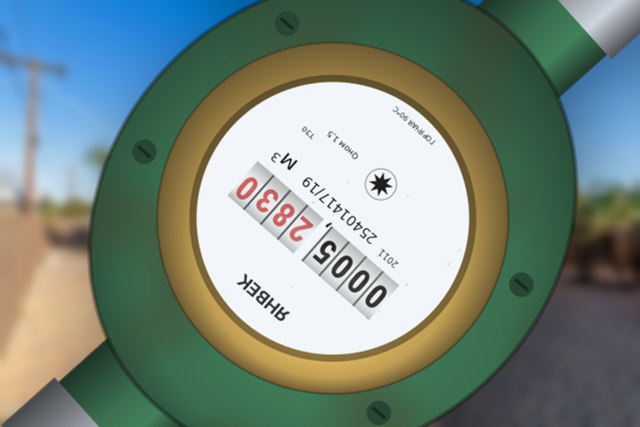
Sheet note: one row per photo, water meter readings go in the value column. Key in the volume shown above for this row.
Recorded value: 5.2830 m³
